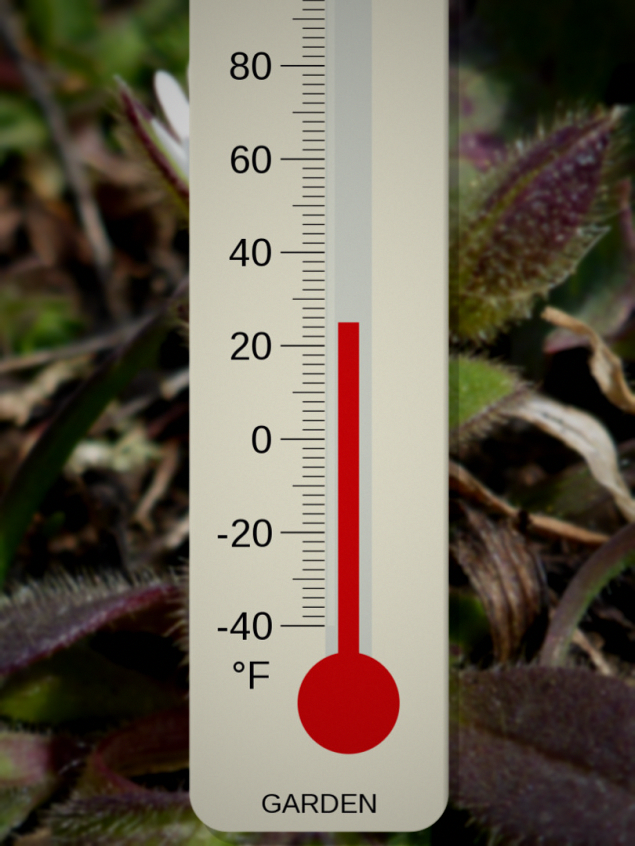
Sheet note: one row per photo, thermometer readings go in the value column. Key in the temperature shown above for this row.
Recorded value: 25 °F
